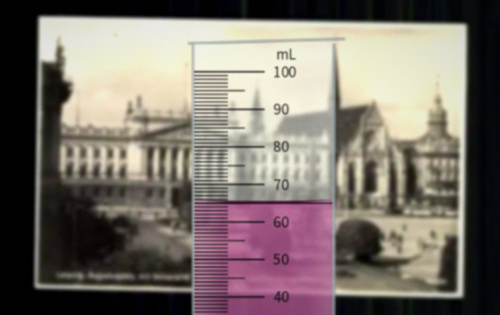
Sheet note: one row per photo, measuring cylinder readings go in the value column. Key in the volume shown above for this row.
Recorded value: 65 mL
